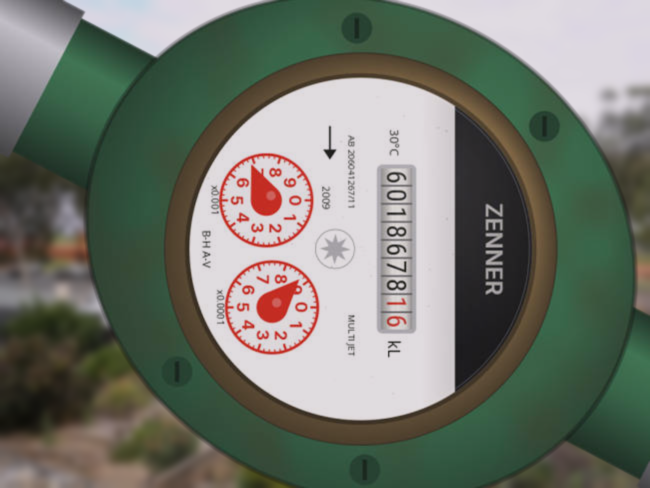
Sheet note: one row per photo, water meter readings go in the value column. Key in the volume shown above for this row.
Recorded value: 6018678.1668 kL
